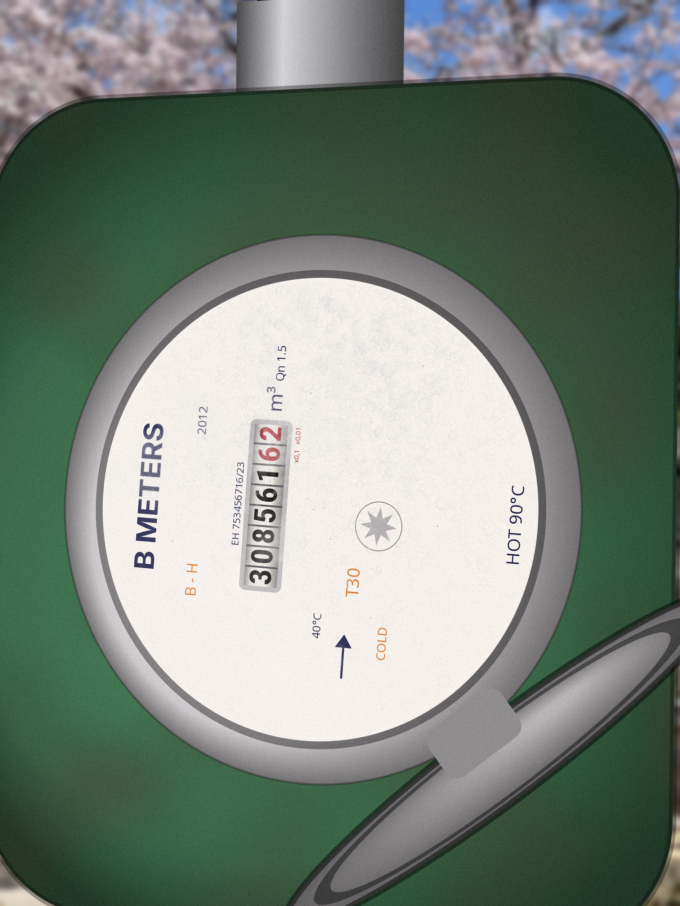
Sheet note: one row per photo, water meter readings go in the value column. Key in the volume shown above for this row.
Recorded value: 308561.62 m³
